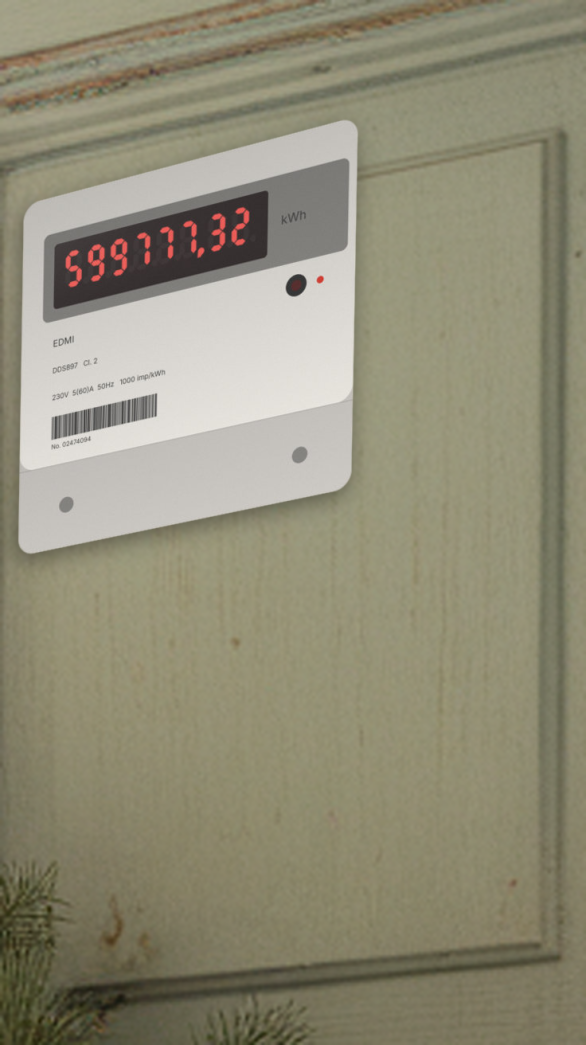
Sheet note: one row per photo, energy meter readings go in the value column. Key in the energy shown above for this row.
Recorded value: 599777.32 kWh
